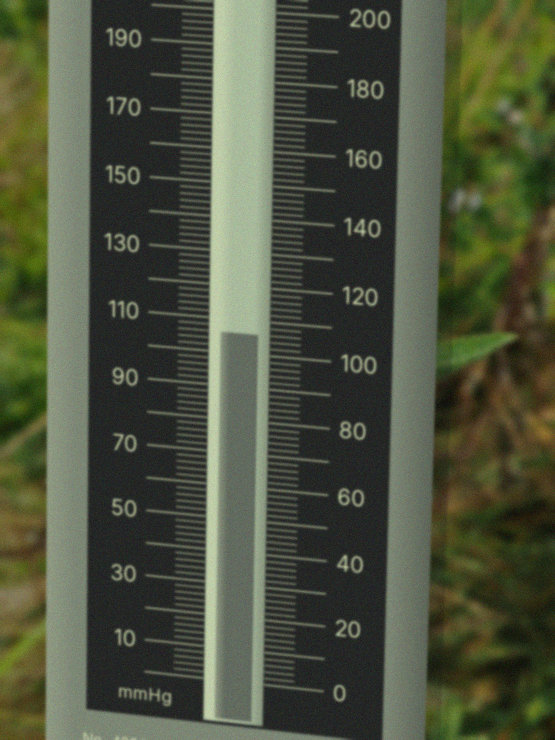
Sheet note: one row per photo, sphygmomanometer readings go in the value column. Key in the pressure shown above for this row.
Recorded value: 106 mmHg
